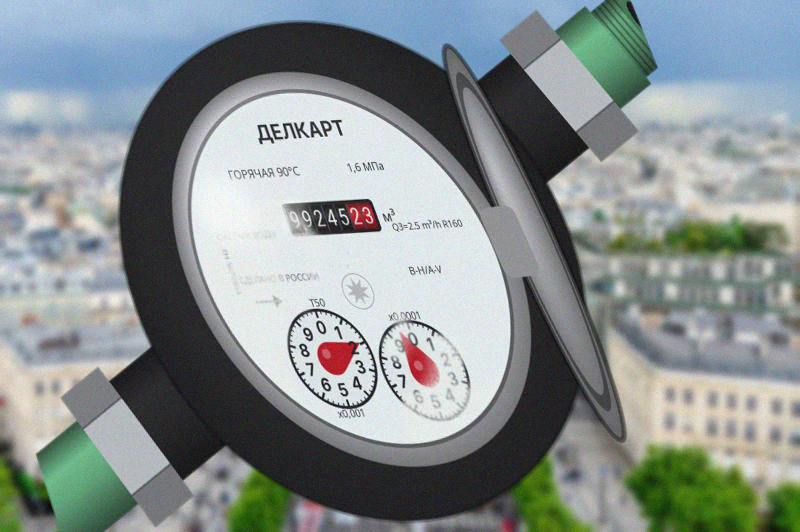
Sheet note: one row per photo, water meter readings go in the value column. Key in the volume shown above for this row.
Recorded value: 99245.2319 m³
